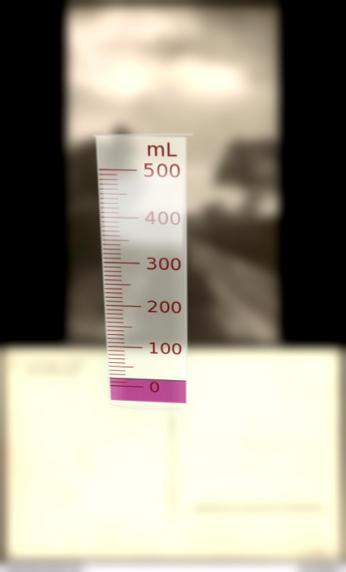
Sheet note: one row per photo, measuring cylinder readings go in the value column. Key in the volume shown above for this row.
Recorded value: 20 mL
